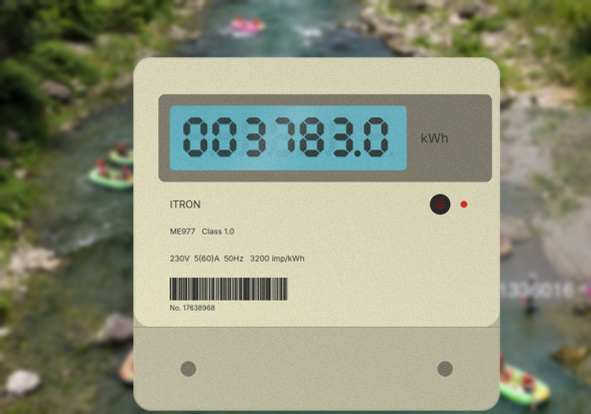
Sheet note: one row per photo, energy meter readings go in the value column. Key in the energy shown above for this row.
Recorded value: 3783.0 kWh
